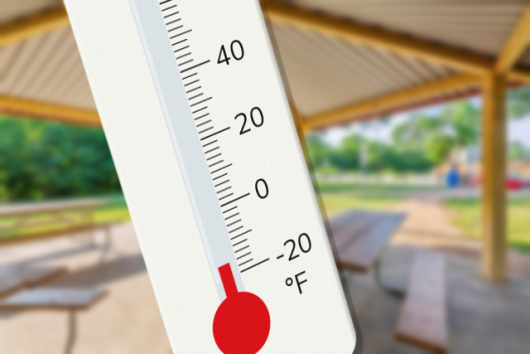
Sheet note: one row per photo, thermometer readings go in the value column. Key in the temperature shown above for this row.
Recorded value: -16 °F
